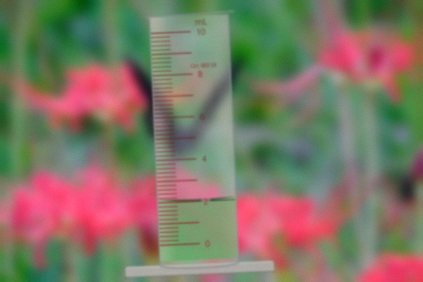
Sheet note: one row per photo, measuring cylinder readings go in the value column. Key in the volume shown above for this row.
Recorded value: 2 mL
